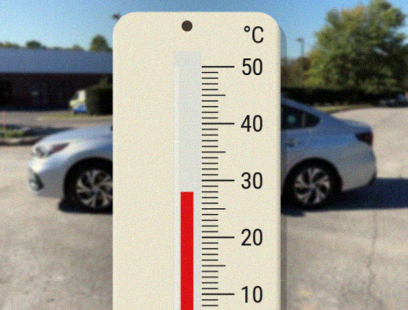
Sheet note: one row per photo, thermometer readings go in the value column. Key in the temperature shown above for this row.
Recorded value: 28 °C
